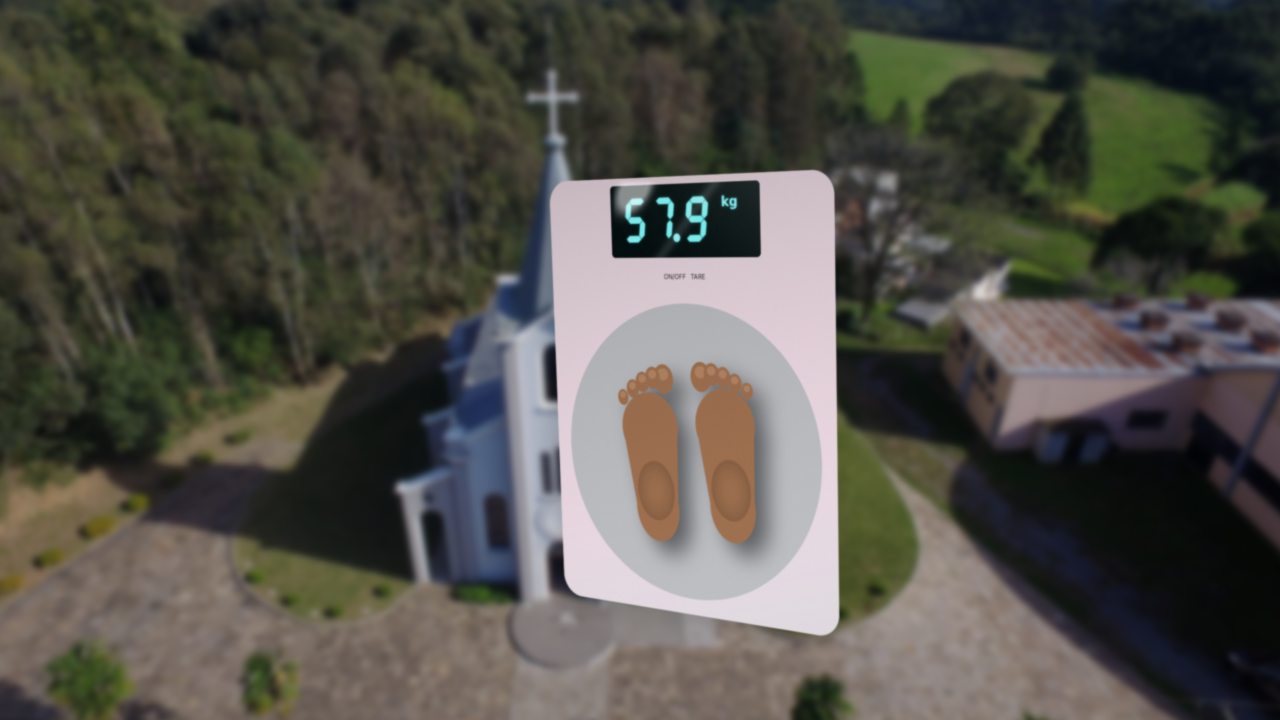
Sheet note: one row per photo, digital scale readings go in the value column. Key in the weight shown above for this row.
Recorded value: 57.9 kg
